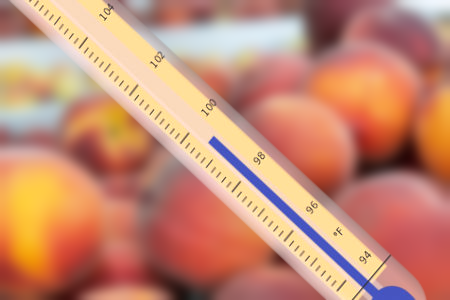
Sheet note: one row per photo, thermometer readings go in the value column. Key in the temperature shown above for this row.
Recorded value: 99.4 °F
